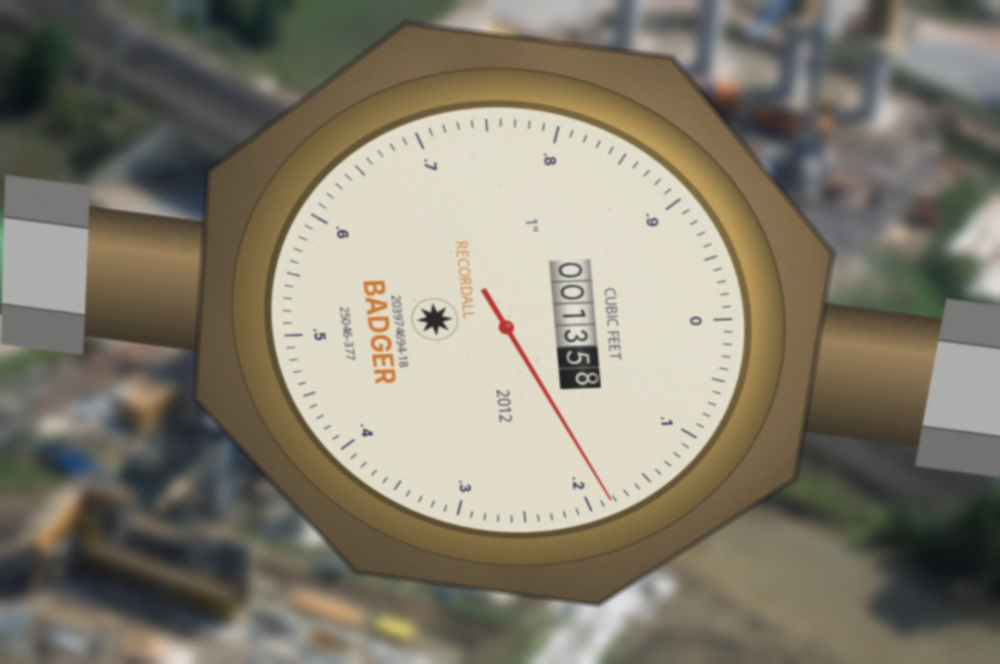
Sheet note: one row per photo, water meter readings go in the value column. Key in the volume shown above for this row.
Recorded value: 1358.18 ft³
